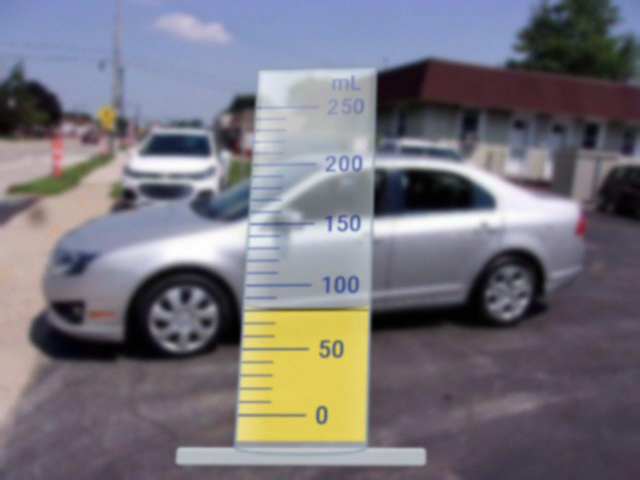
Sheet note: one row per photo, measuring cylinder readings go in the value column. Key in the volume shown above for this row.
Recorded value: 80 mL
